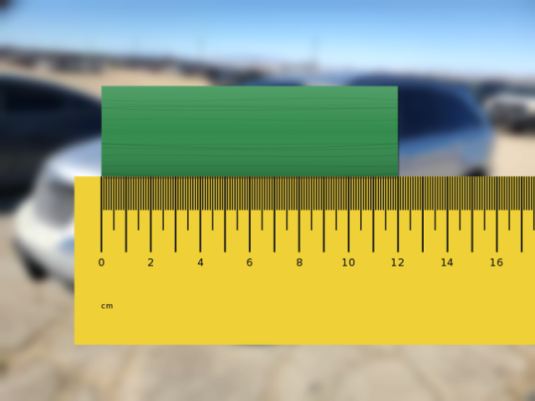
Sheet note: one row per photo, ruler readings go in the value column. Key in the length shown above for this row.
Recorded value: 12 cm
